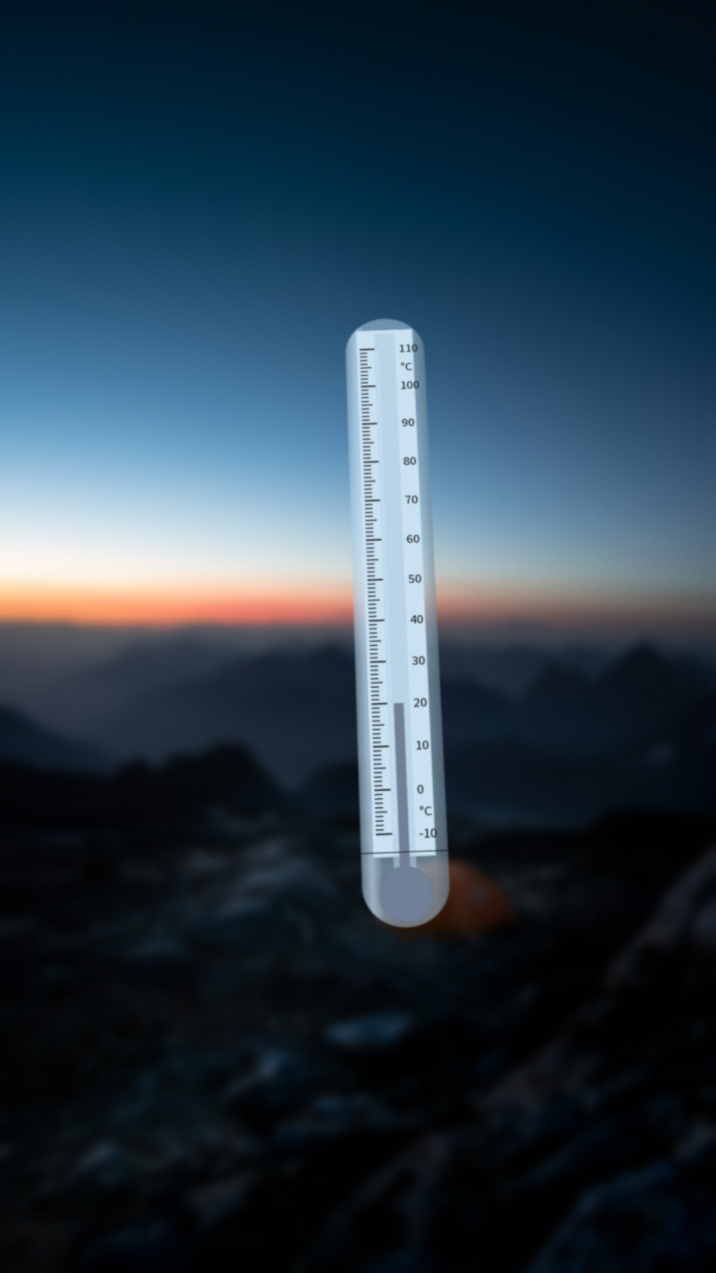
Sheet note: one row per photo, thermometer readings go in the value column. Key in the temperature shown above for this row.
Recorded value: 20 °C
